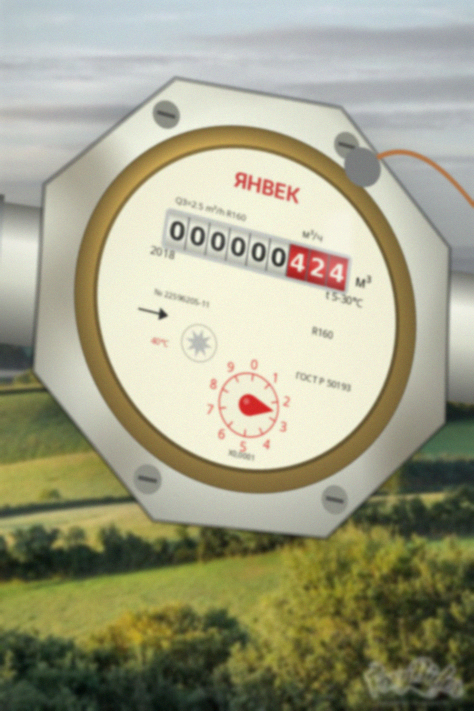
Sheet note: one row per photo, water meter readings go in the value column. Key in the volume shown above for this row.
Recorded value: 0.4242 m³
